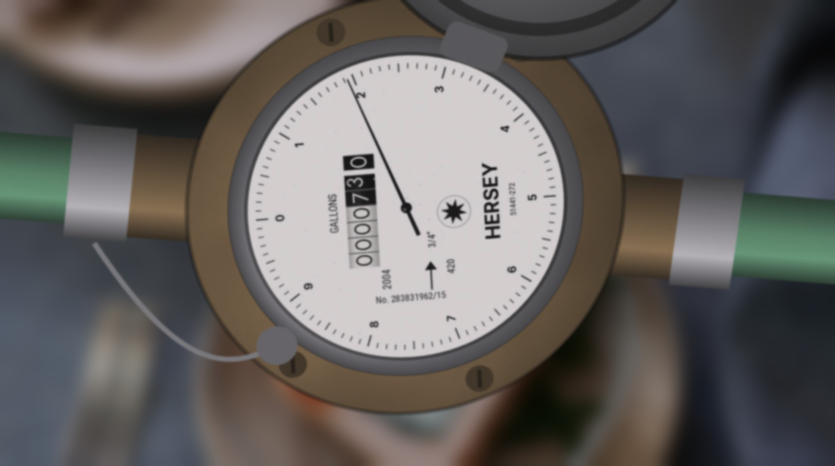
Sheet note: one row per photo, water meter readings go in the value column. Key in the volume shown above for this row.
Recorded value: 731.9 gal
